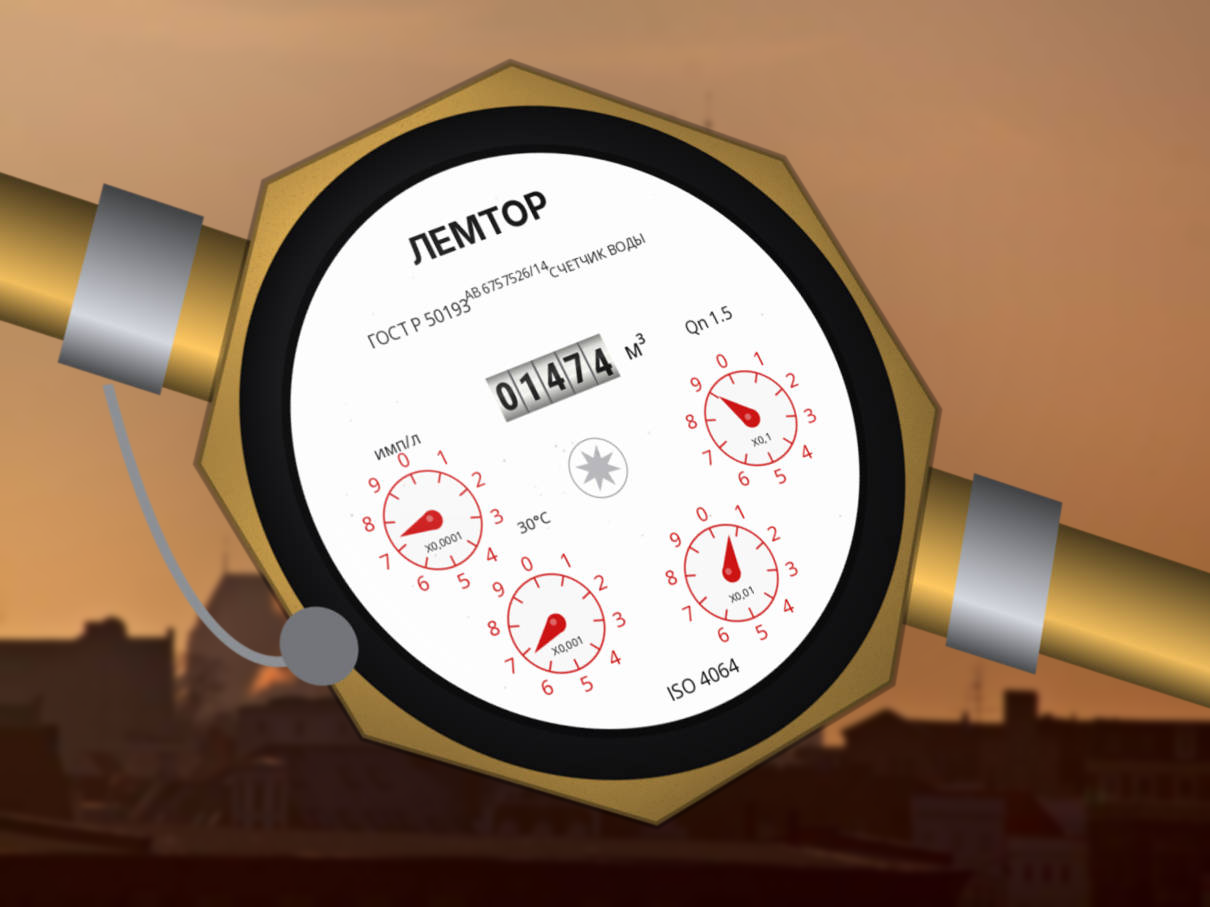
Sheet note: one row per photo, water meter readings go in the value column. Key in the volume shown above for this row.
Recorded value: 1473.9067 m³
